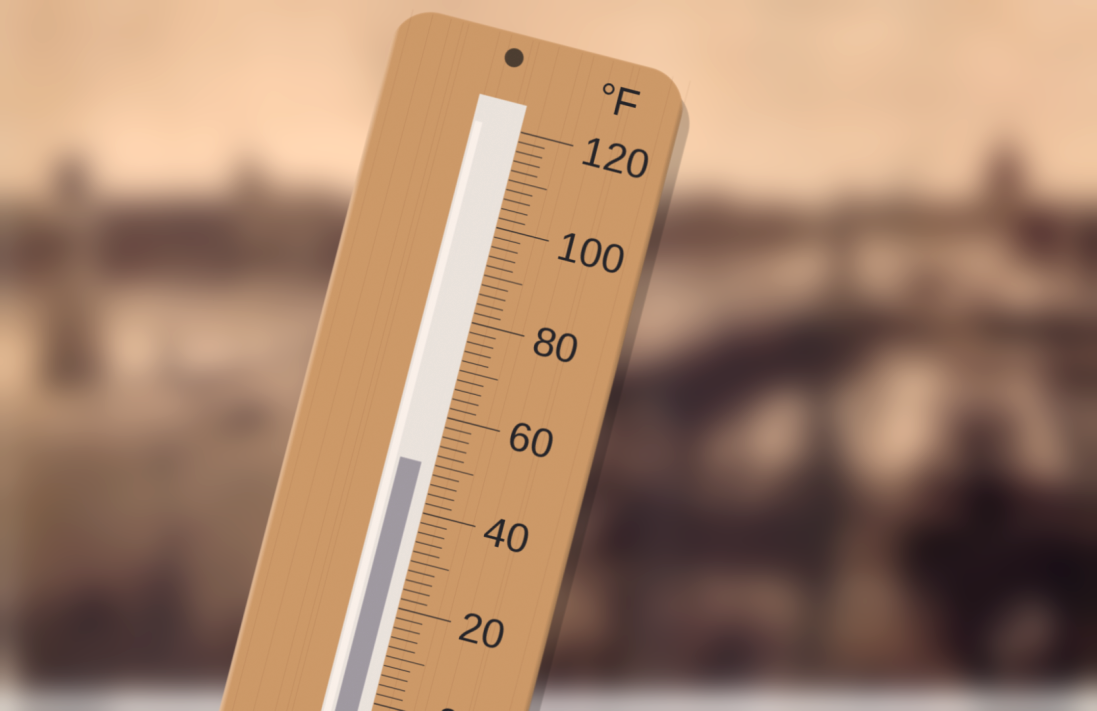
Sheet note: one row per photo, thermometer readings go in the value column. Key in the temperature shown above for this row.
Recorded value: 50 °F
